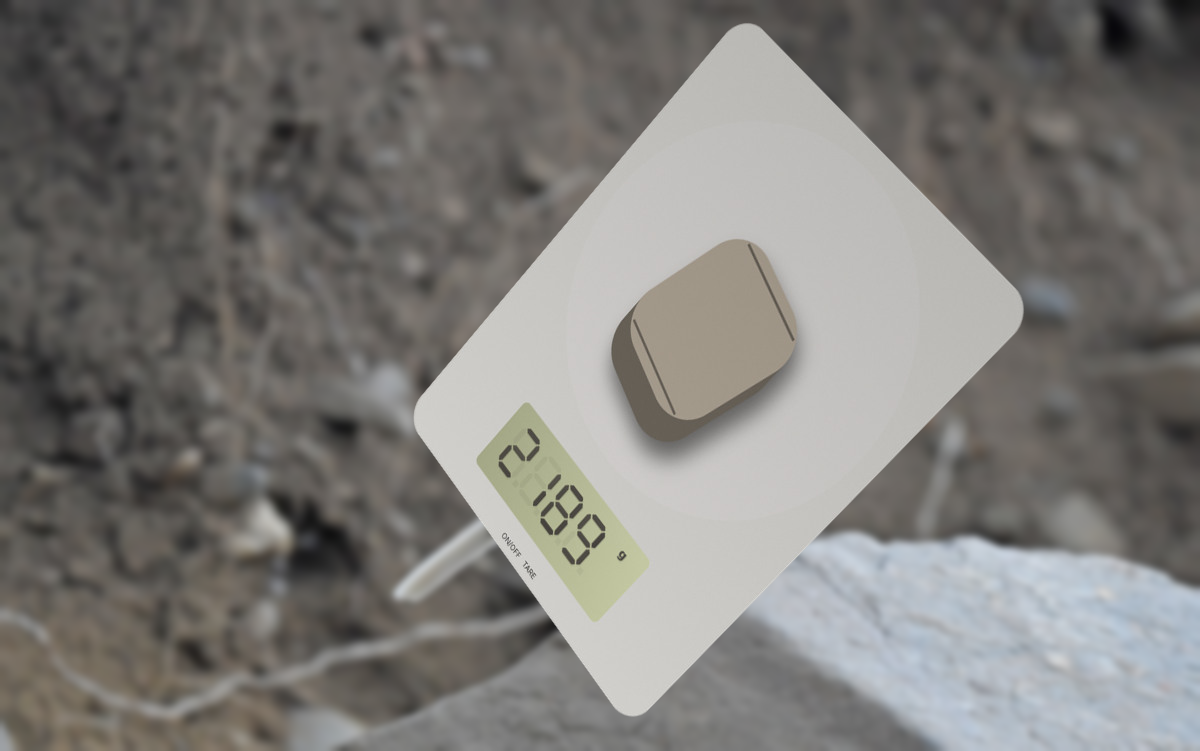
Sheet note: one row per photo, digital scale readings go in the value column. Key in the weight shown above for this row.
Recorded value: 2189 g
